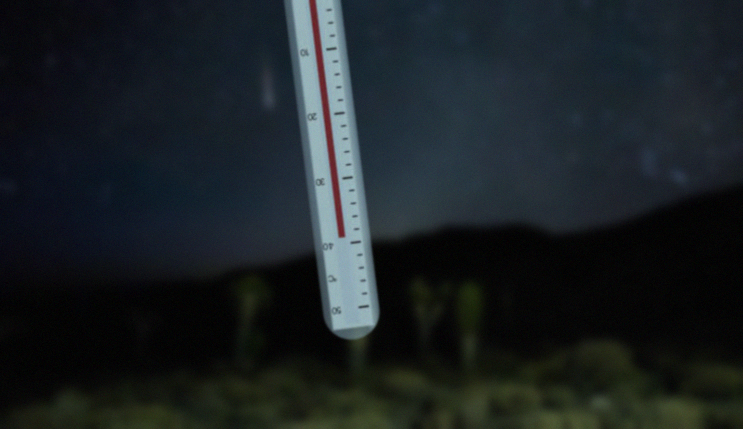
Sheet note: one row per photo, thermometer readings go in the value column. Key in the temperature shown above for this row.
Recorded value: 39 °C
